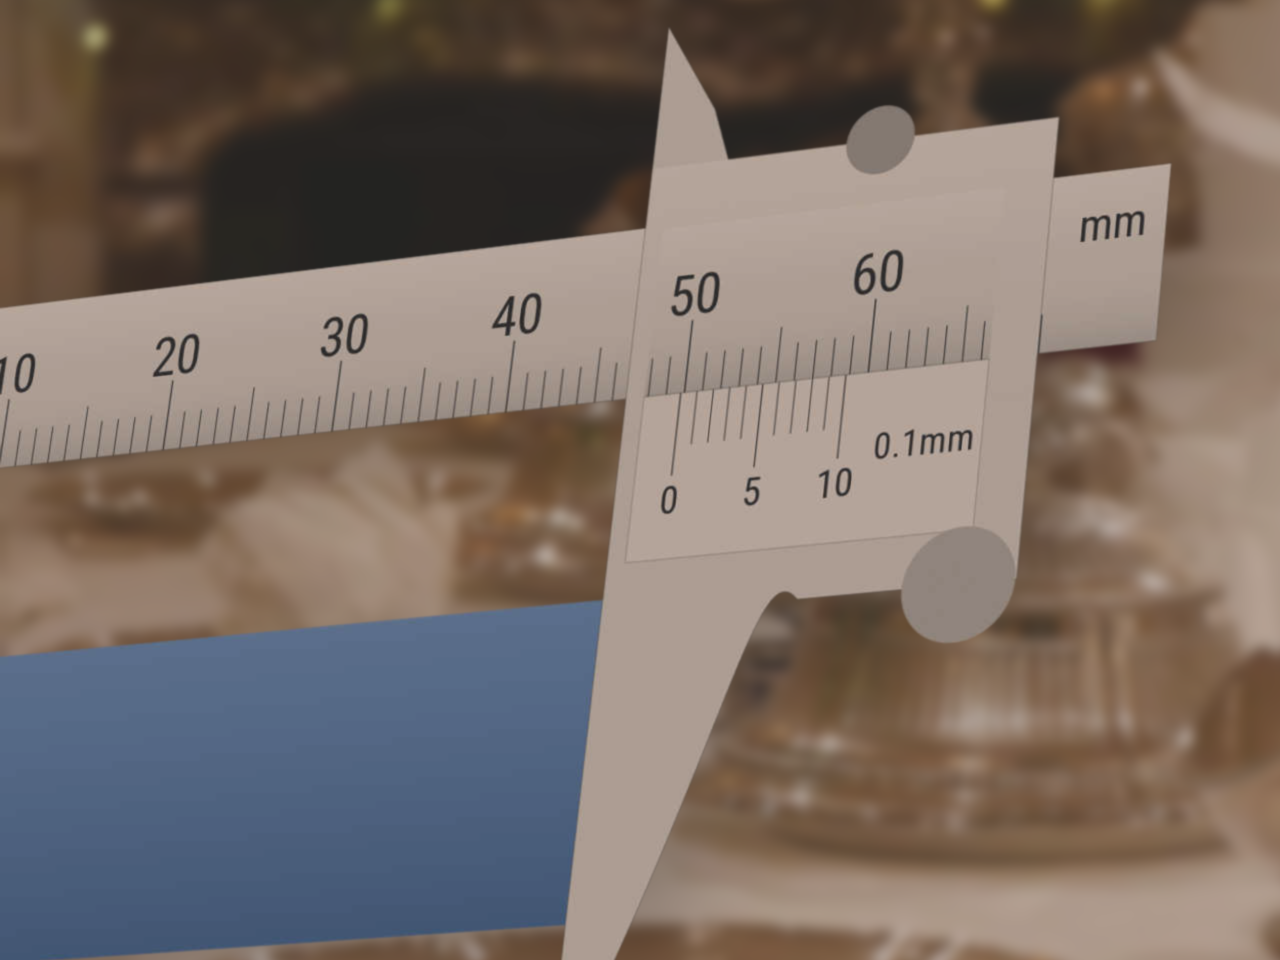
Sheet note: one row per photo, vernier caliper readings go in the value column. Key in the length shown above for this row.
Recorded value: 49.8 mm
